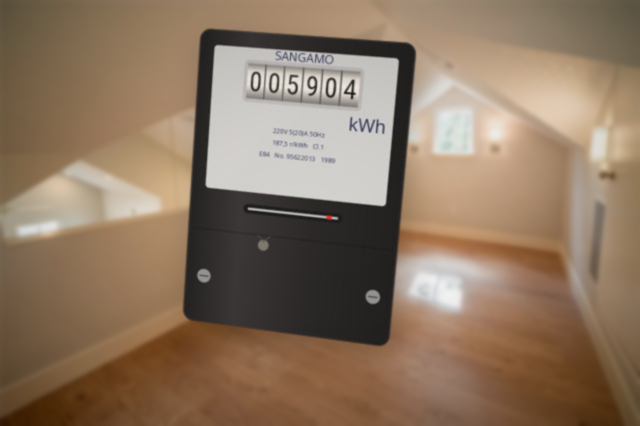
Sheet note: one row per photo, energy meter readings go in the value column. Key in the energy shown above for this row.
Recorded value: 5904 kWh
